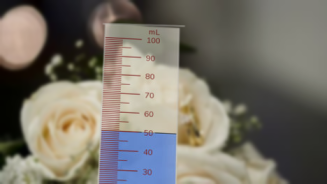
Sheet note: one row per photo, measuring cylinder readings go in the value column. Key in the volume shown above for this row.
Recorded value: 50 mL
